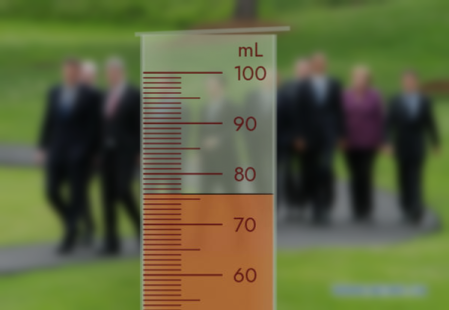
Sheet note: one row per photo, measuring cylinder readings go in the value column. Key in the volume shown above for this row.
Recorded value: 76 mL
